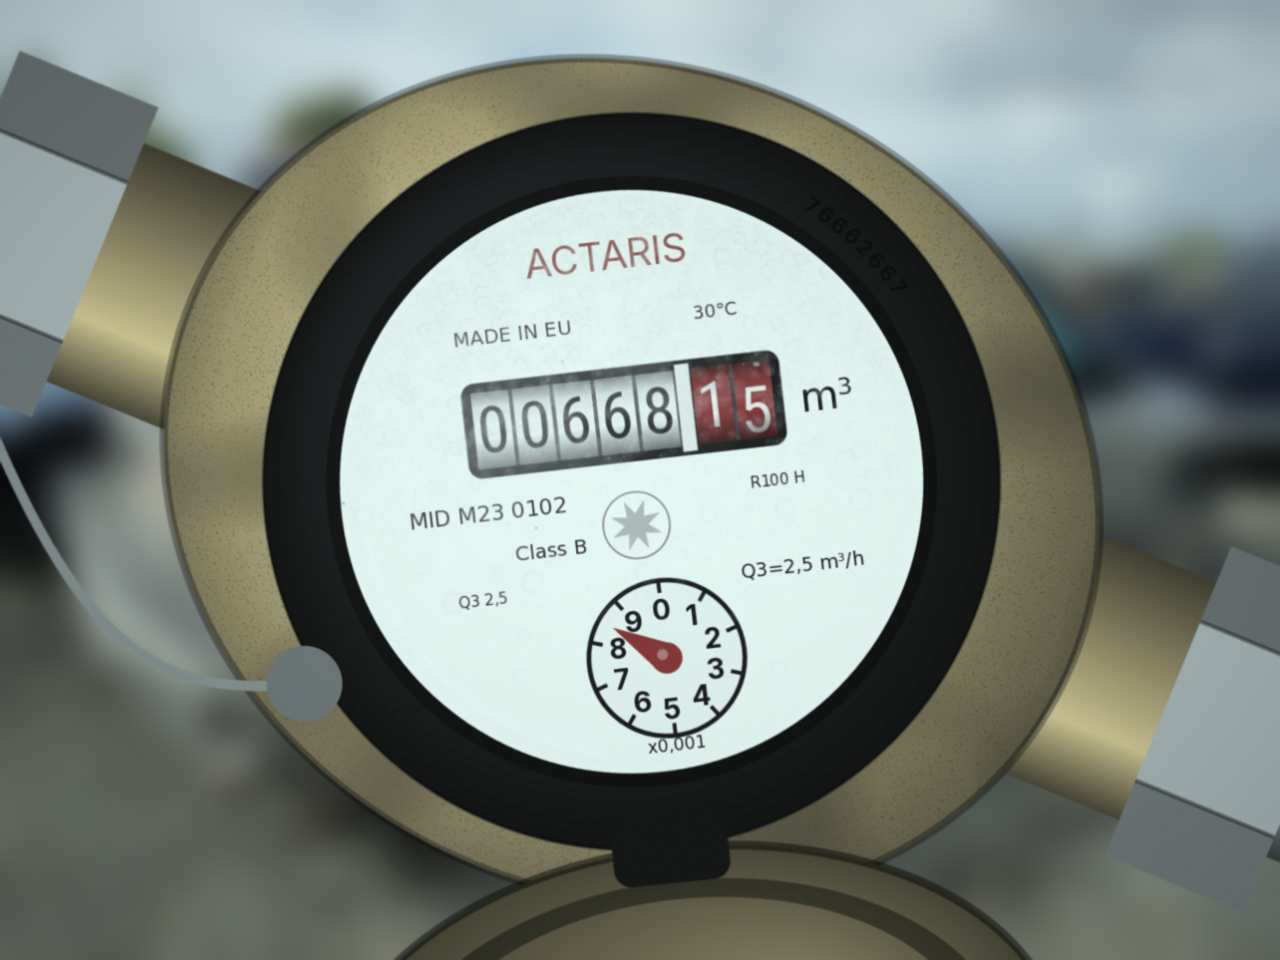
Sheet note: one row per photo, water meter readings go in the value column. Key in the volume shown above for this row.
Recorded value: 668.148 m³
